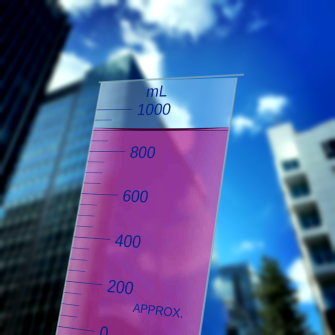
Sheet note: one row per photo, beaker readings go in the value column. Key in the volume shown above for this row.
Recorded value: 900 mL
